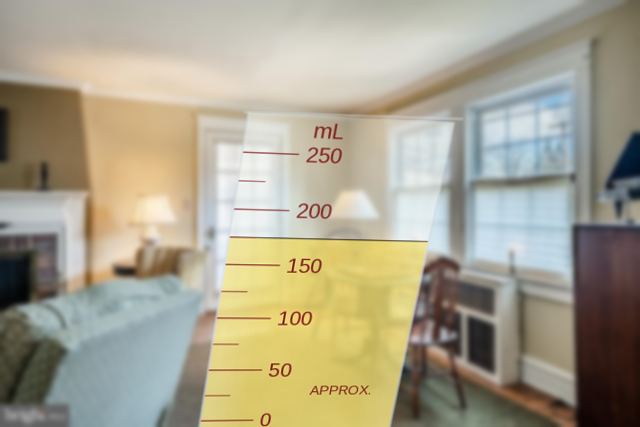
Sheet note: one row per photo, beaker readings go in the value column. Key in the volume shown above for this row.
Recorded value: 175 mL
